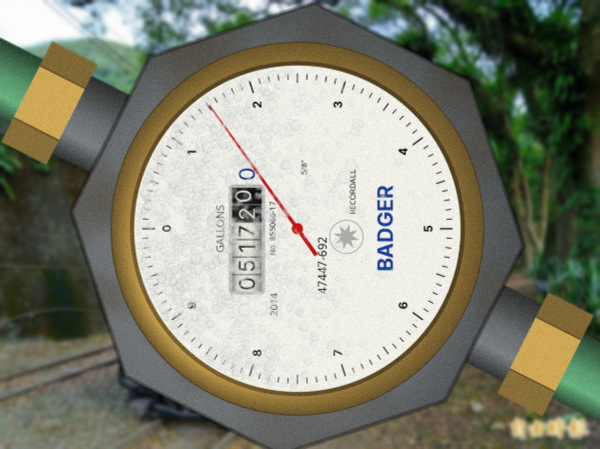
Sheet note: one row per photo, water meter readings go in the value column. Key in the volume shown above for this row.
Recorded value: 517201.5 gal
